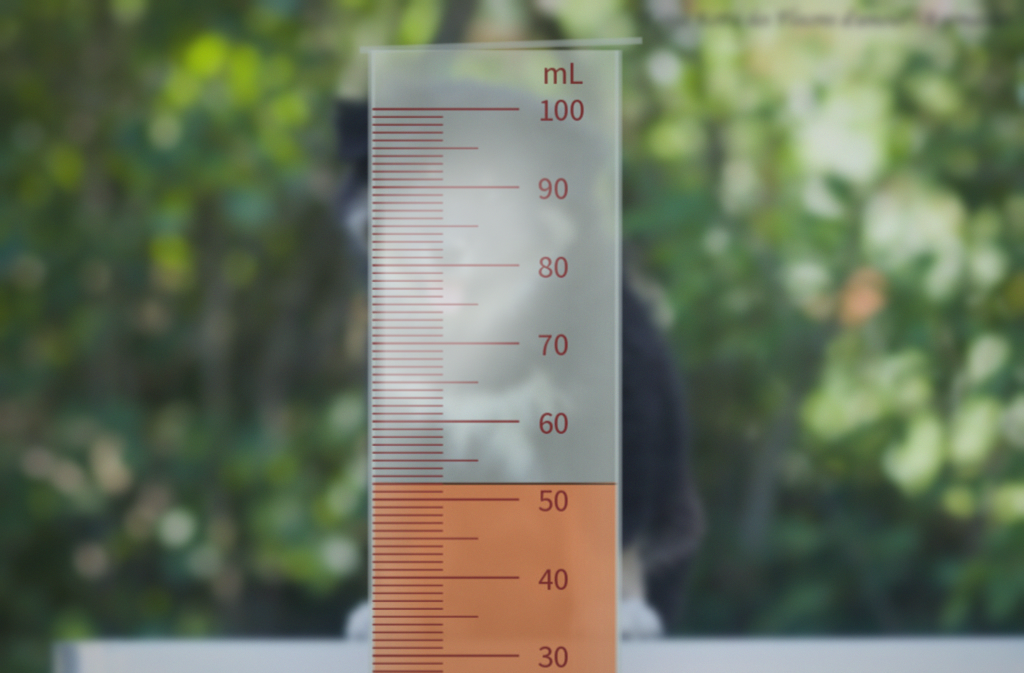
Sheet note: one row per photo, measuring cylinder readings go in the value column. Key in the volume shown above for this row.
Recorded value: 52 mL
